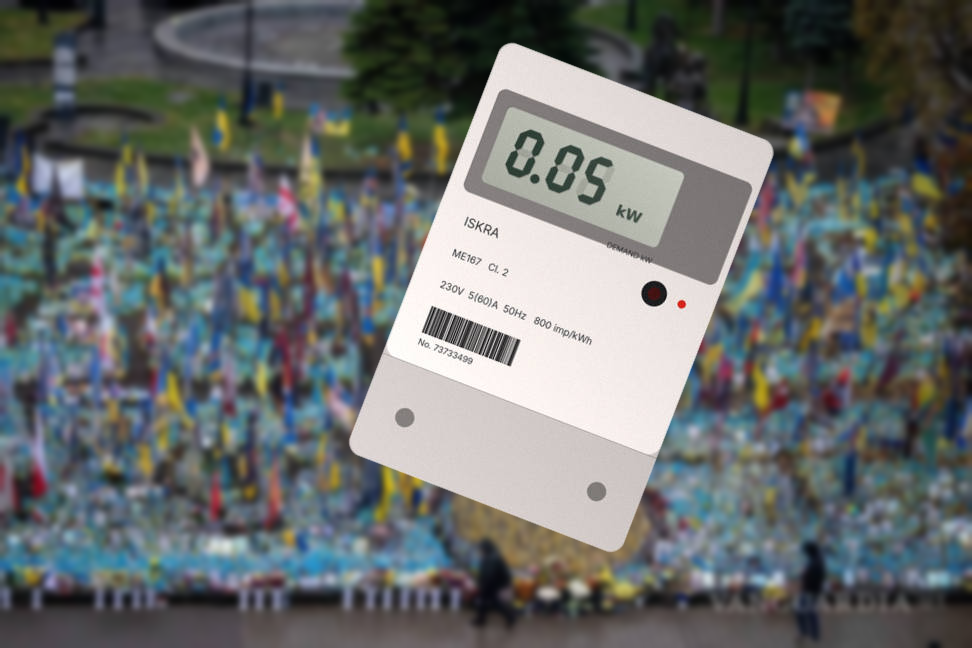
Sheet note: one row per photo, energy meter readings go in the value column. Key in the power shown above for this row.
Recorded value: 0.05 kW
